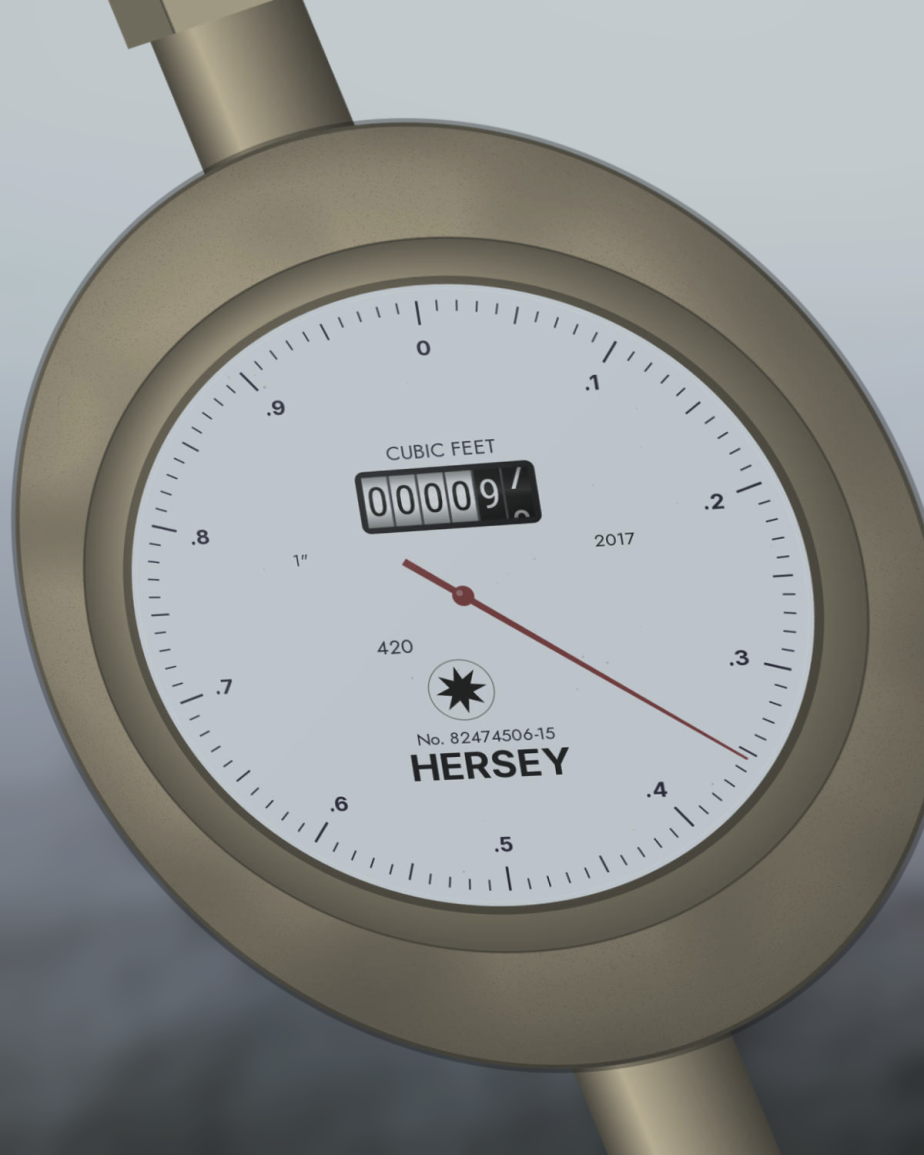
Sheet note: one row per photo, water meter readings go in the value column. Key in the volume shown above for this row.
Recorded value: 97.35 ft³
